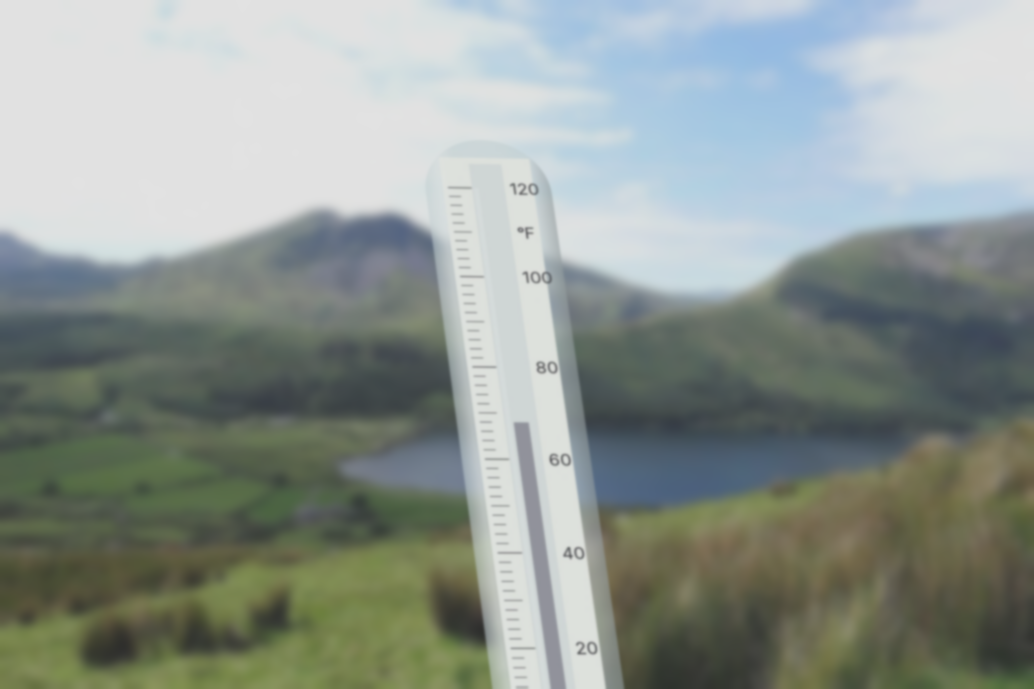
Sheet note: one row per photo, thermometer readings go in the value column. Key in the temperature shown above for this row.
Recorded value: 68 °F
